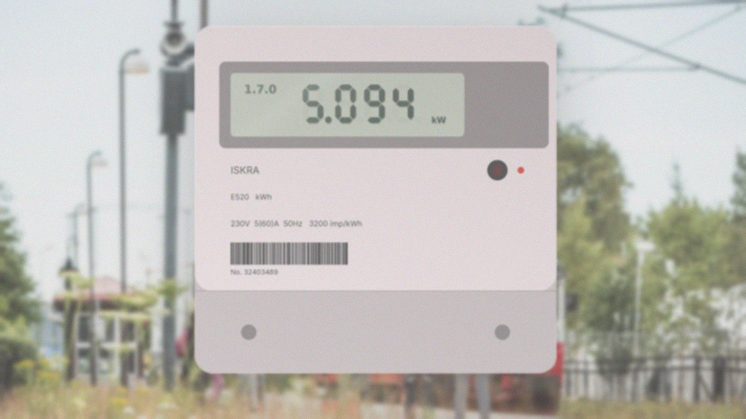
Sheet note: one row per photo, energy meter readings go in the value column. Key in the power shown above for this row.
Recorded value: 5.094 kW
